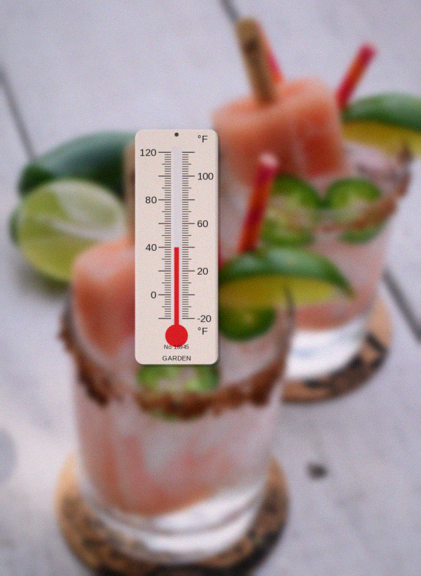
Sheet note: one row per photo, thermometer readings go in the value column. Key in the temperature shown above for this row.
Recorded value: 40 °F
